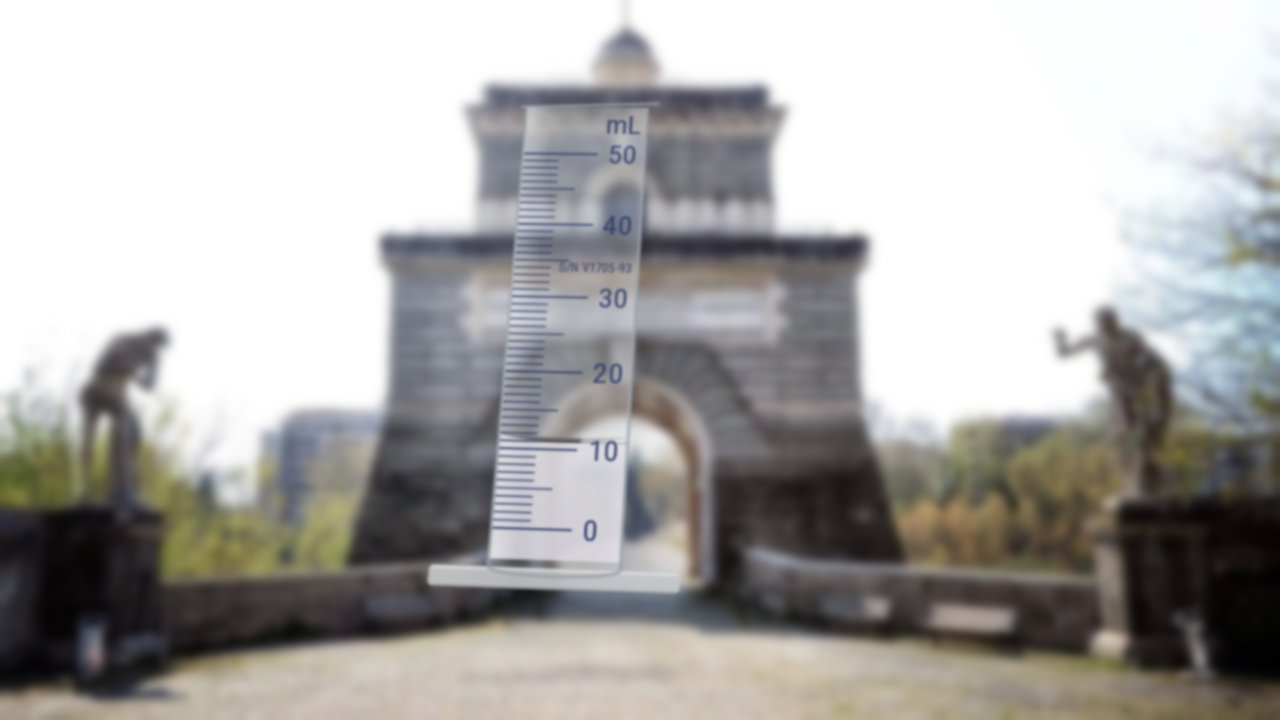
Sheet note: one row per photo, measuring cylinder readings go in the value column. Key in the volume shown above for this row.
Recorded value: 11 mL
